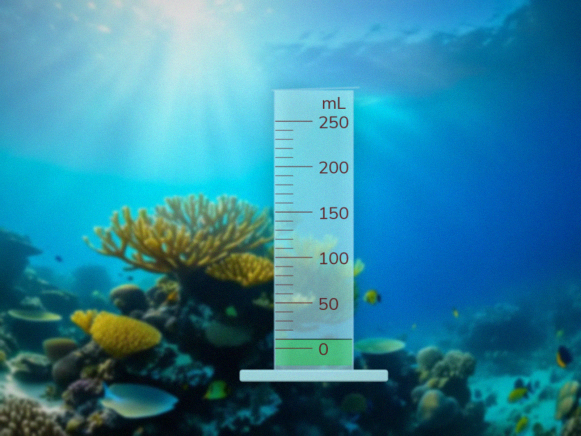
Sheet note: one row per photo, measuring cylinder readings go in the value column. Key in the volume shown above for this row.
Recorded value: 10 mL
